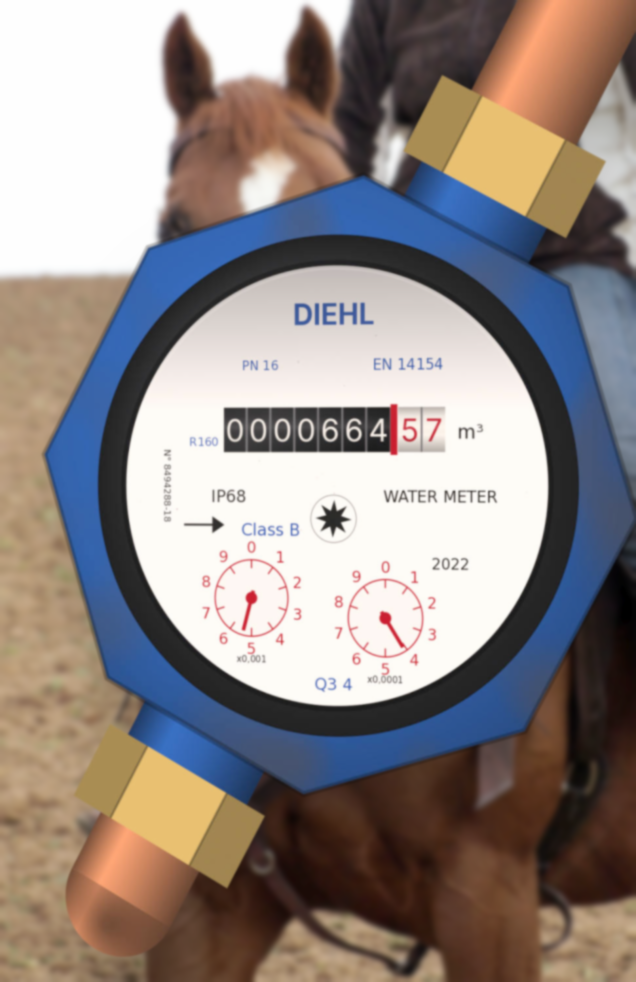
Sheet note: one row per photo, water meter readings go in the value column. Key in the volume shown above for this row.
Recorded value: 664.5754 m³
